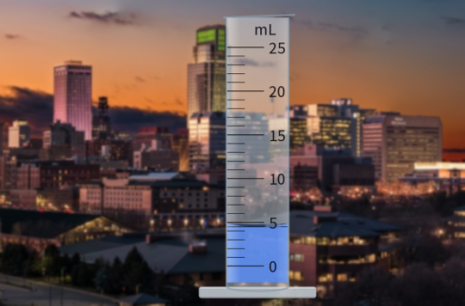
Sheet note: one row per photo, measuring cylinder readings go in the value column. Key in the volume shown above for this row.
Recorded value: 4.5 mL
